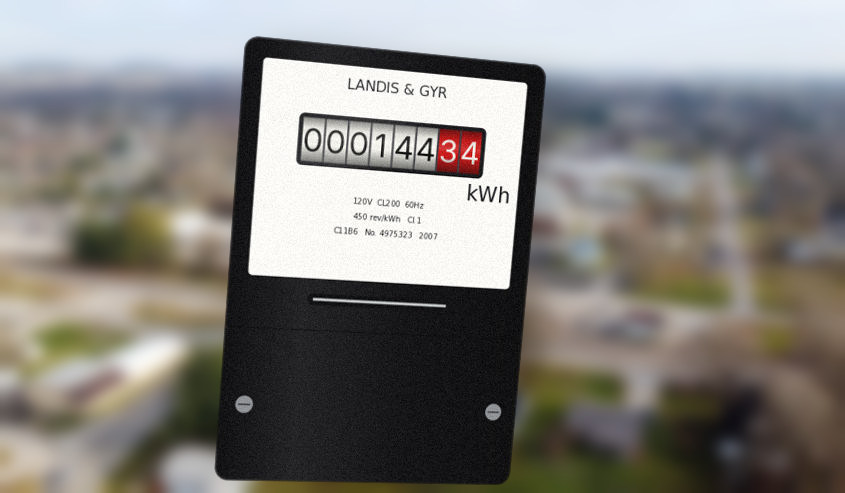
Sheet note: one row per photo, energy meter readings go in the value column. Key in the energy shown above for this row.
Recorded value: 144.34 kWh
